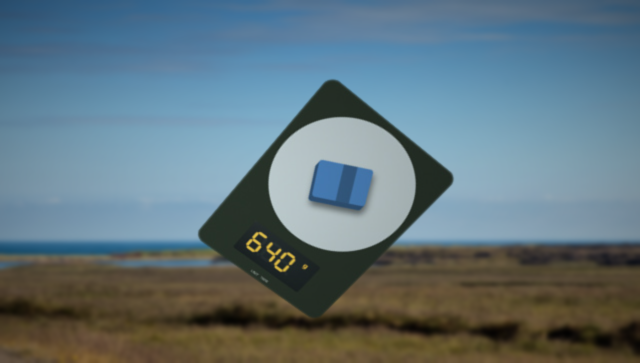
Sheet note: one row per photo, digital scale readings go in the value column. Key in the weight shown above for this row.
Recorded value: 640 g
